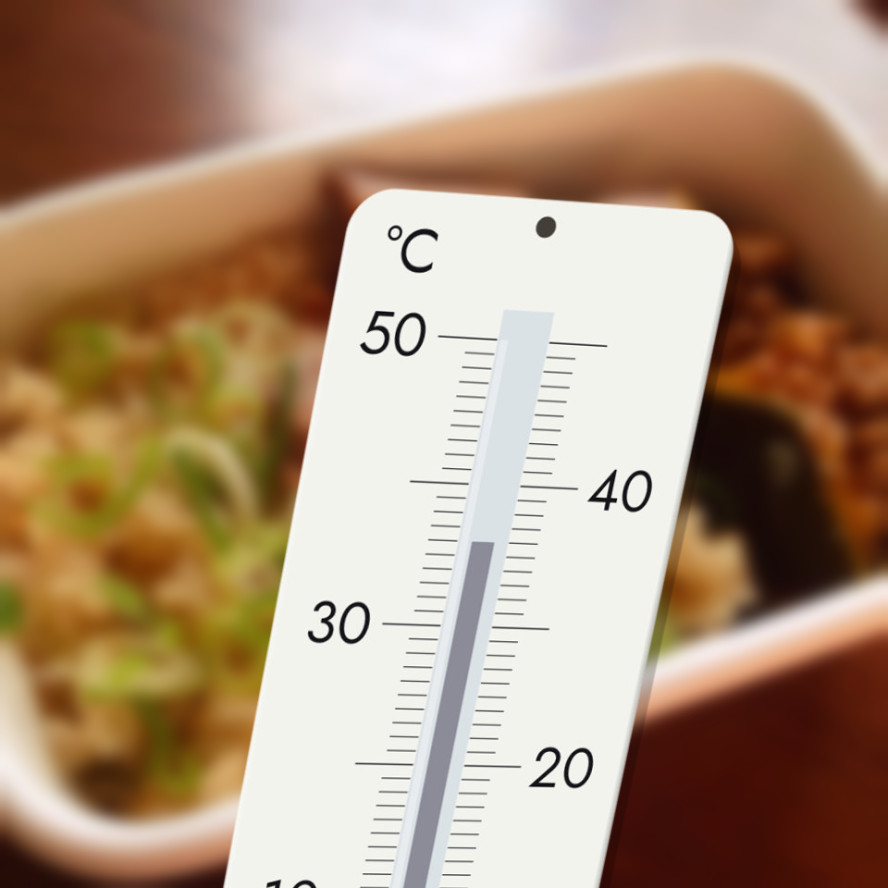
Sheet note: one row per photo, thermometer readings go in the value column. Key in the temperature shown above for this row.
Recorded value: 36 °C
